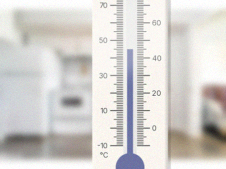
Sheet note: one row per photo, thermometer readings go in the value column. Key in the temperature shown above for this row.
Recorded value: 45 °C
